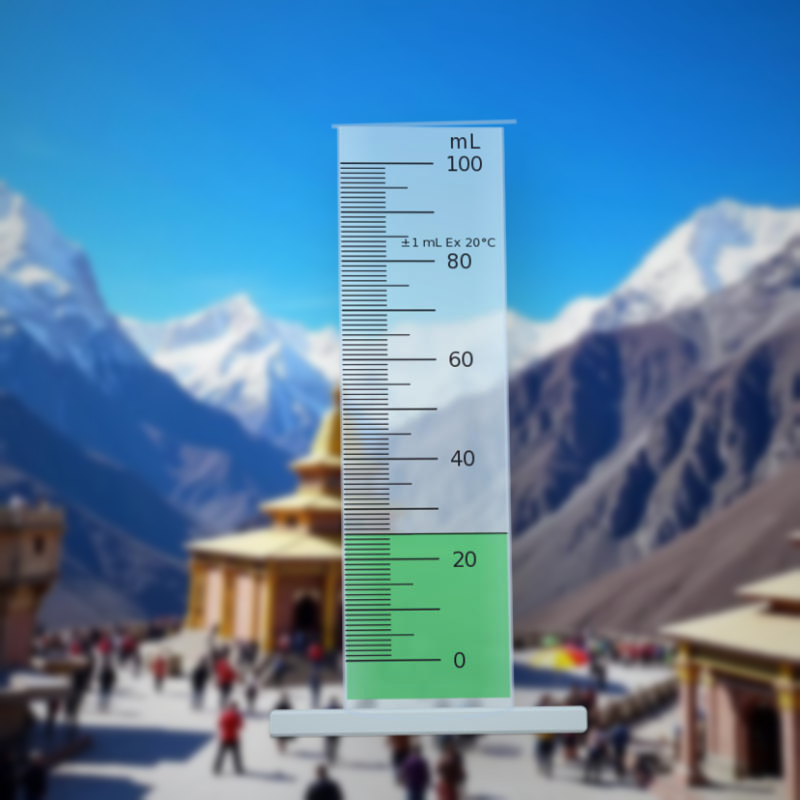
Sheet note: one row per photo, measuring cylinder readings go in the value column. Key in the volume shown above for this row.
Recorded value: 25 mL
